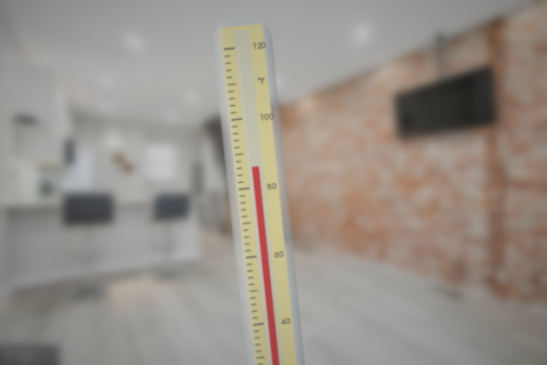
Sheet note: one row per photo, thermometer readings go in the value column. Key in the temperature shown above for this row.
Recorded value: 86 °F
